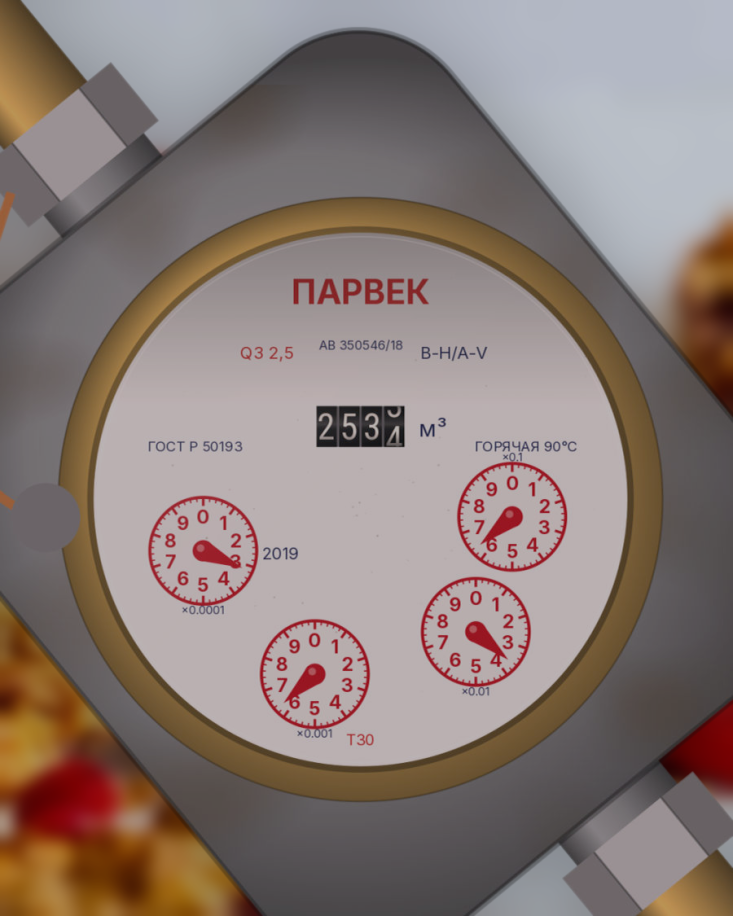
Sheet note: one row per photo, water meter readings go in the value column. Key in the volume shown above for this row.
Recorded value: 2533.6363 m³
